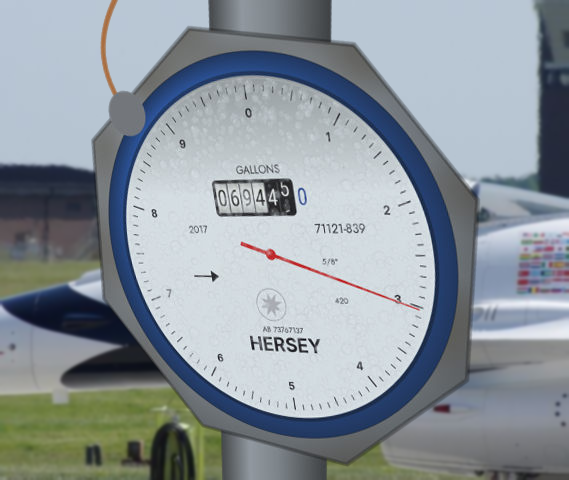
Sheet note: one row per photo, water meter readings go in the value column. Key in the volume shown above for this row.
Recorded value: 694453.0 gal
